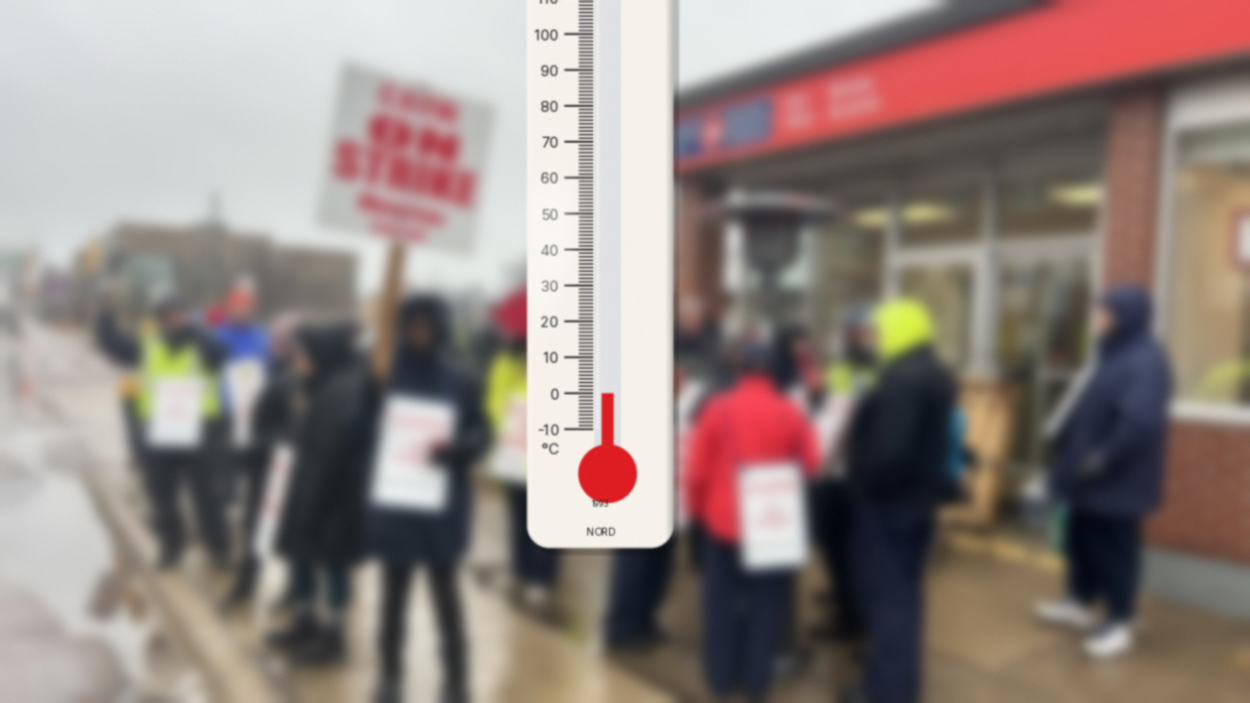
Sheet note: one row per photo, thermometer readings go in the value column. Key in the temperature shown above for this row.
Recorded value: 0 °C
